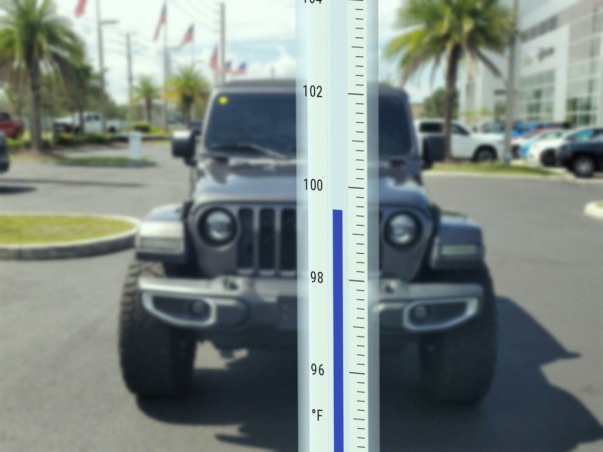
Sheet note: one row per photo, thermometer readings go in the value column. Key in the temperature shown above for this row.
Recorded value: 99.5 °F
